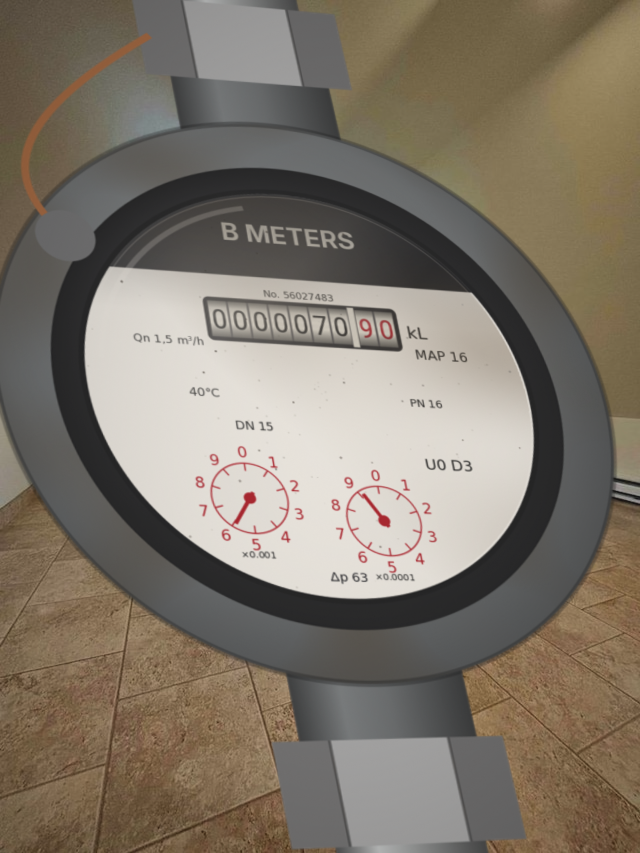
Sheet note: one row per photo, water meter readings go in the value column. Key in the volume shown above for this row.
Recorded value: 70.9059 kL
